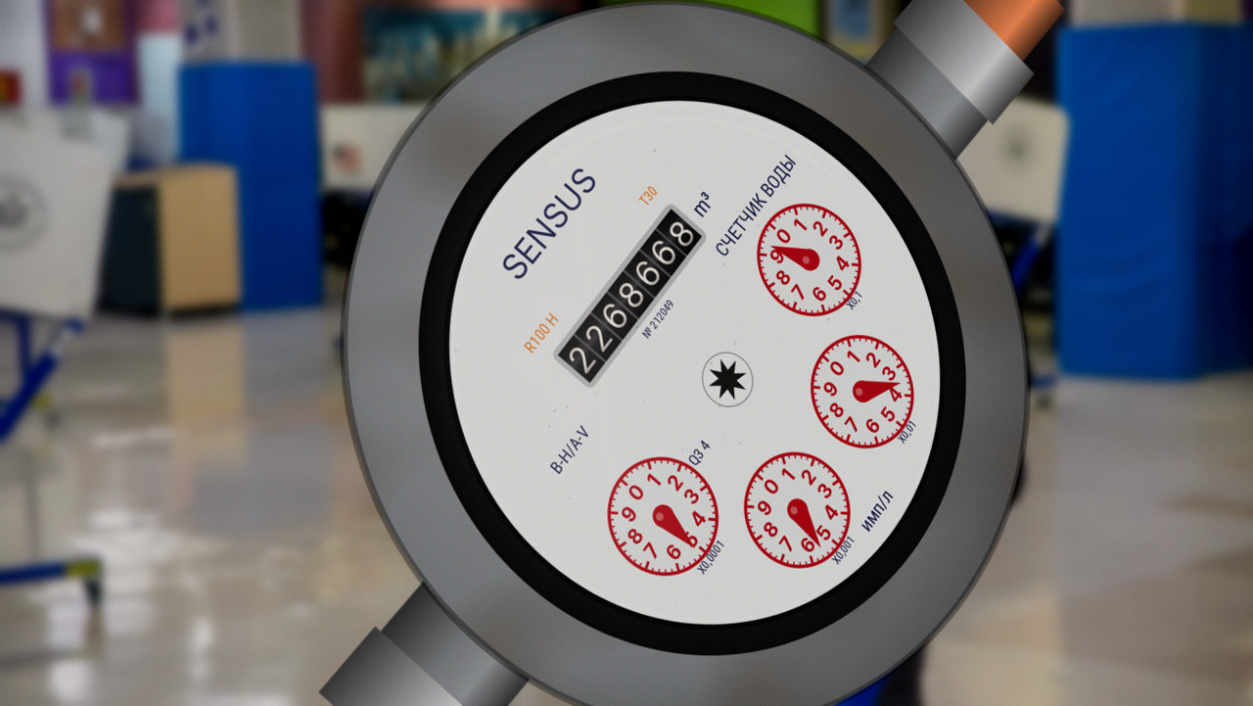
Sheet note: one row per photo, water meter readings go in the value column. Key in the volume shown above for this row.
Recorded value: 2268667.9355 m³
